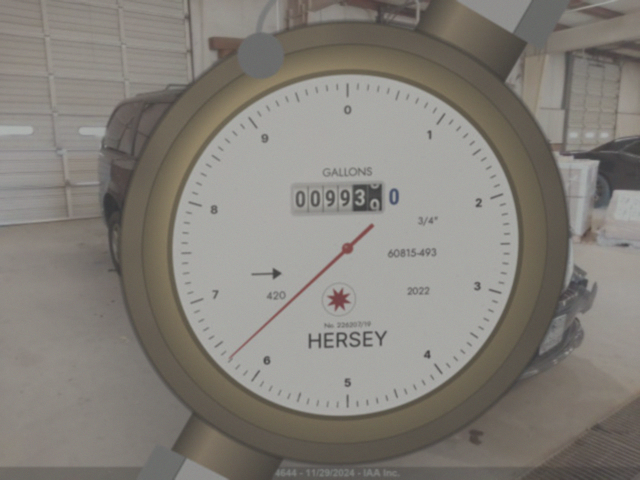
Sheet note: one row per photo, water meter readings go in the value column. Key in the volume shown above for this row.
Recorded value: 99386.3 gal
